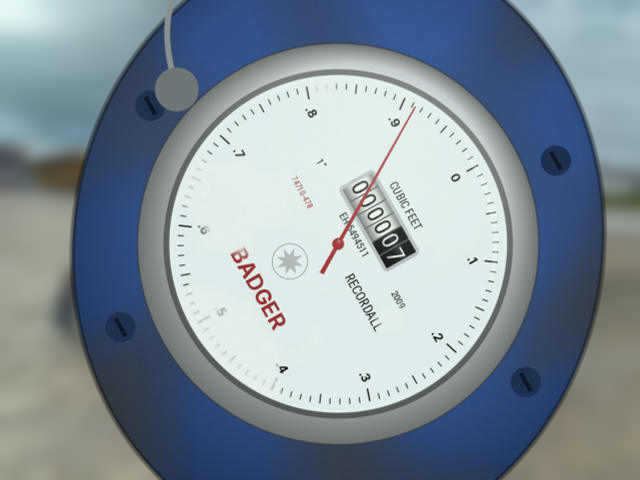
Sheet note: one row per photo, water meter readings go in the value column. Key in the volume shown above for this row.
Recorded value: 6.91 ft³
